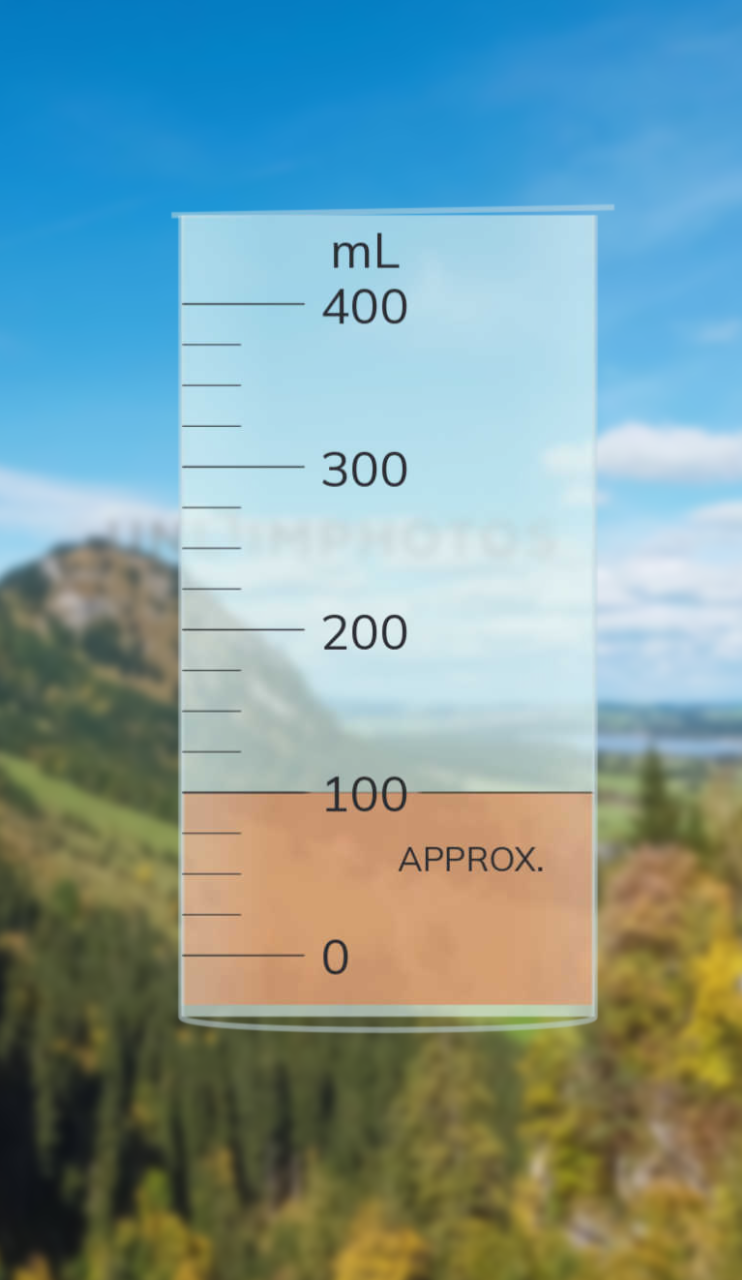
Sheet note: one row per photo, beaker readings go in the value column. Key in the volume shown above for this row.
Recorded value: 100 mL
